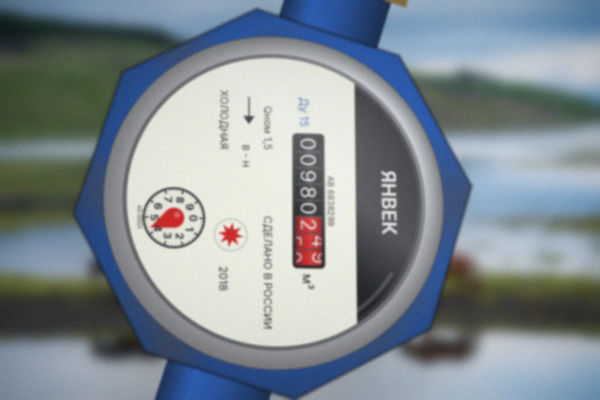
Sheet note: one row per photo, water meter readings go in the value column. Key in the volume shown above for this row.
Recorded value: 980.2494 m³
